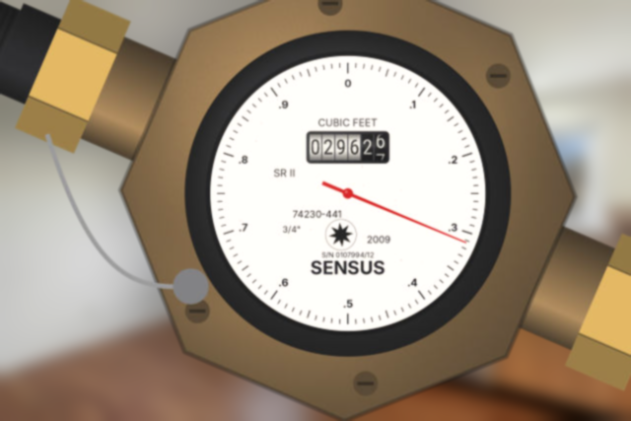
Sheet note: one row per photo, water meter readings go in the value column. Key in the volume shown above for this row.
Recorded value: 29626.31 ft³
